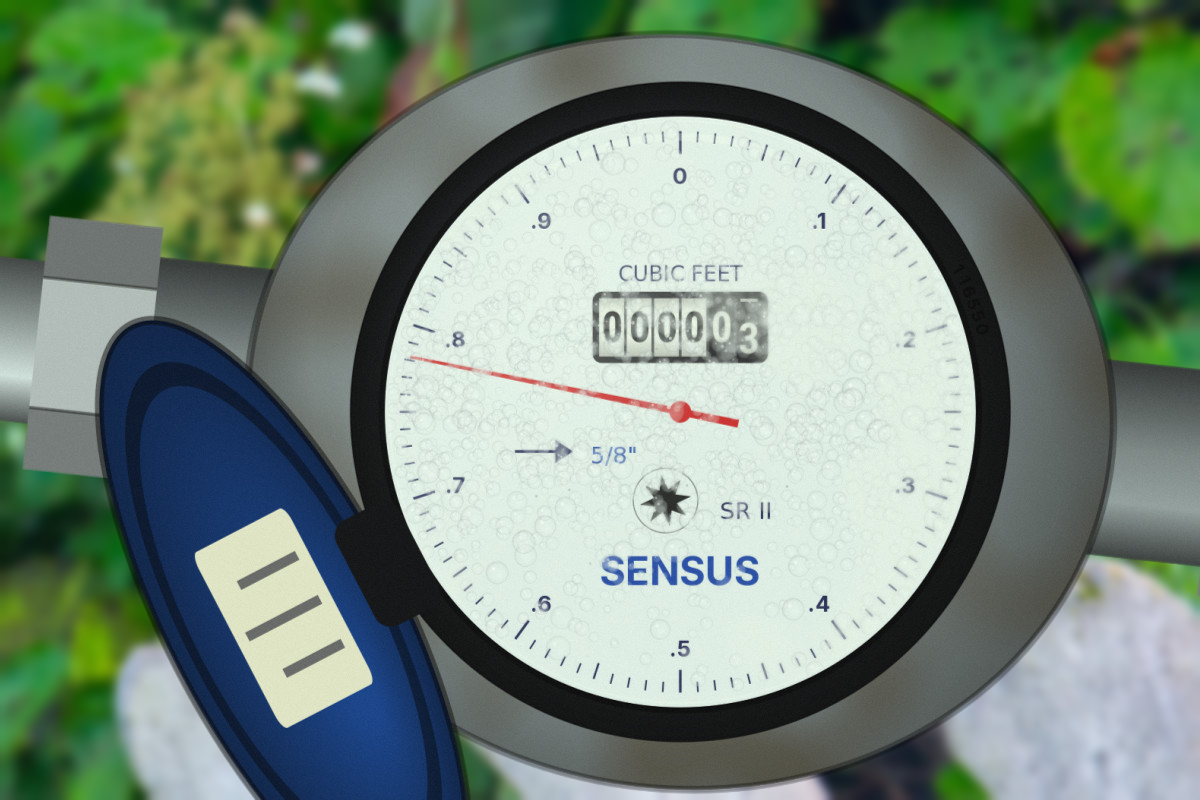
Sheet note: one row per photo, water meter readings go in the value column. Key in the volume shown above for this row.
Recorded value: 2.78 ft³
